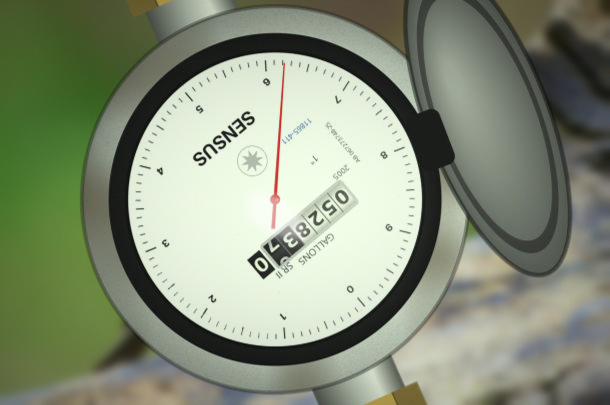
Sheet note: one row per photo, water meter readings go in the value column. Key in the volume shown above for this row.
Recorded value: 528366.2 gal
